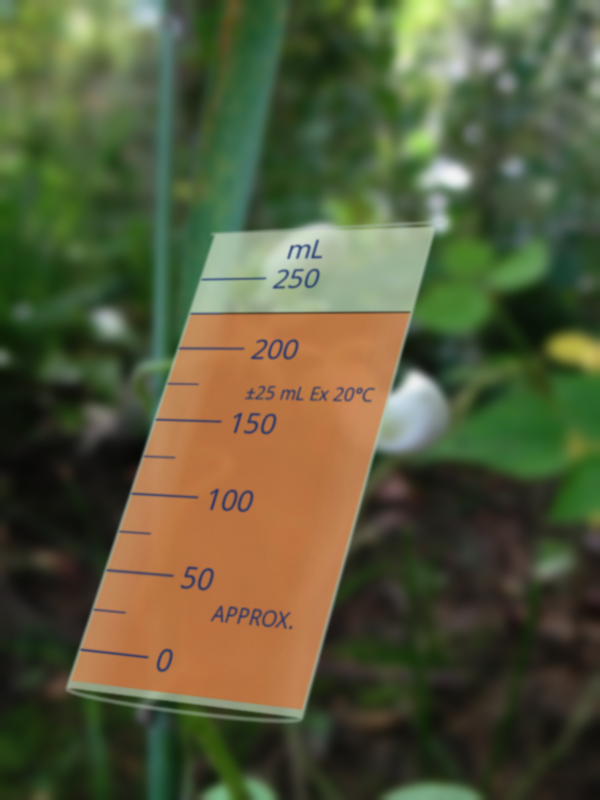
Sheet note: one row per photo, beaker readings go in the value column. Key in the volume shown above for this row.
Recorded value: 225 mL
